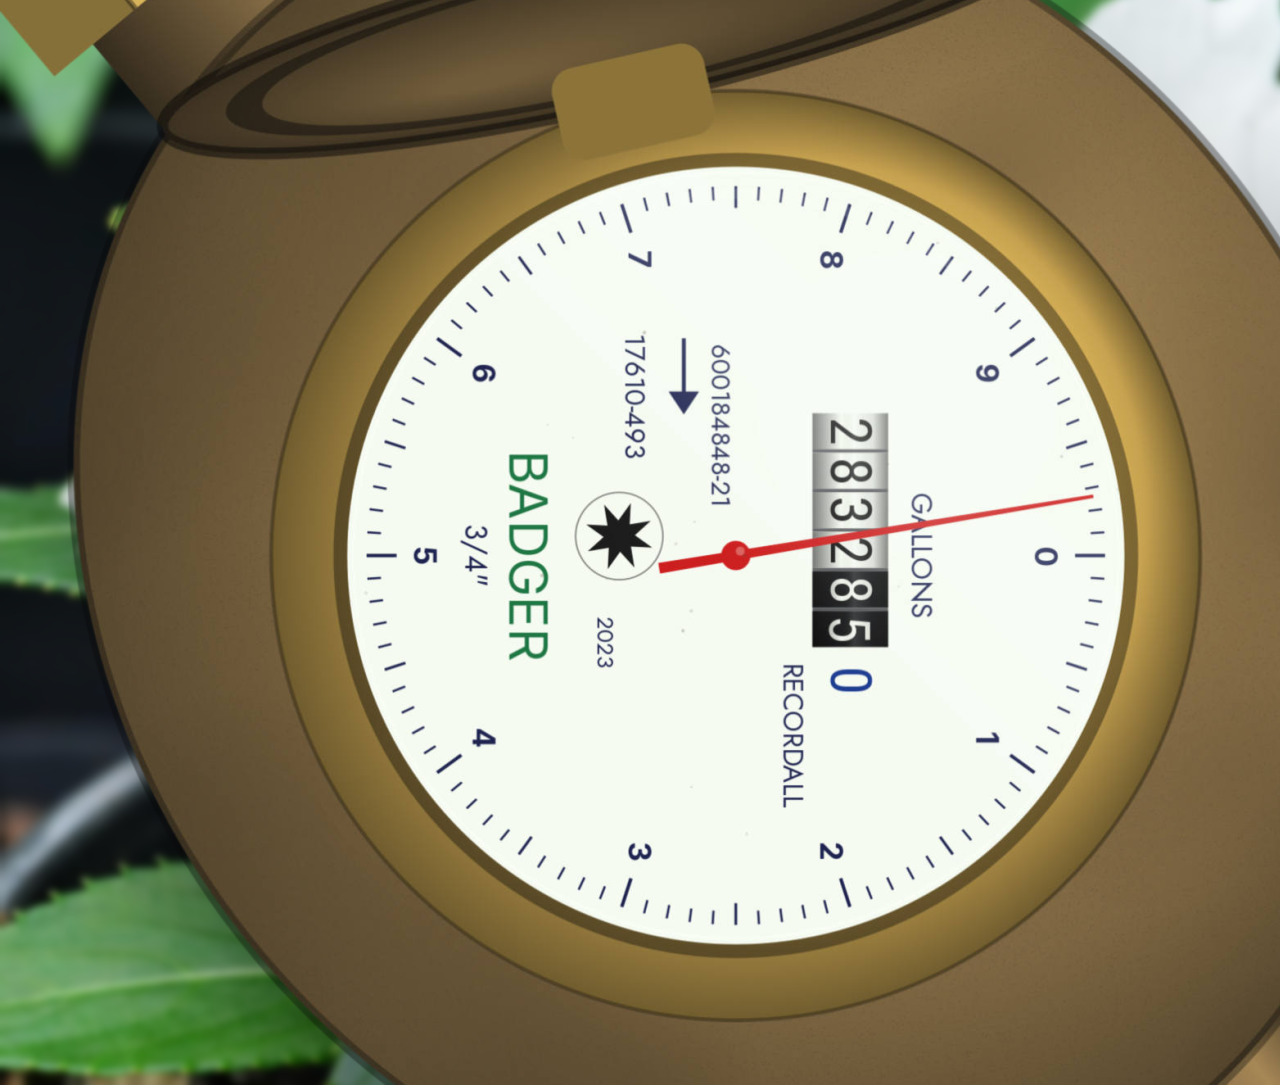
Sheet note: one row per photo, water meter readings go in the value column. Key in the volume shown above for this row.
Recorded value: 2832849.7 gal
